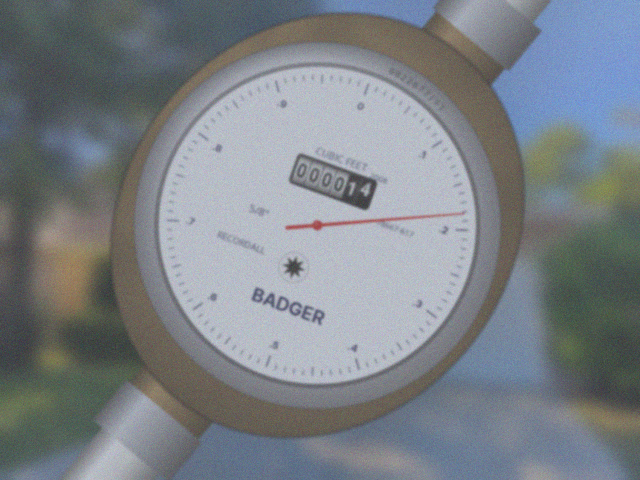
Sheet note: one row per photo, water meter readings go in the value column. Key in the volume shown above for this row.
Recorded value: 14.18 ft³
